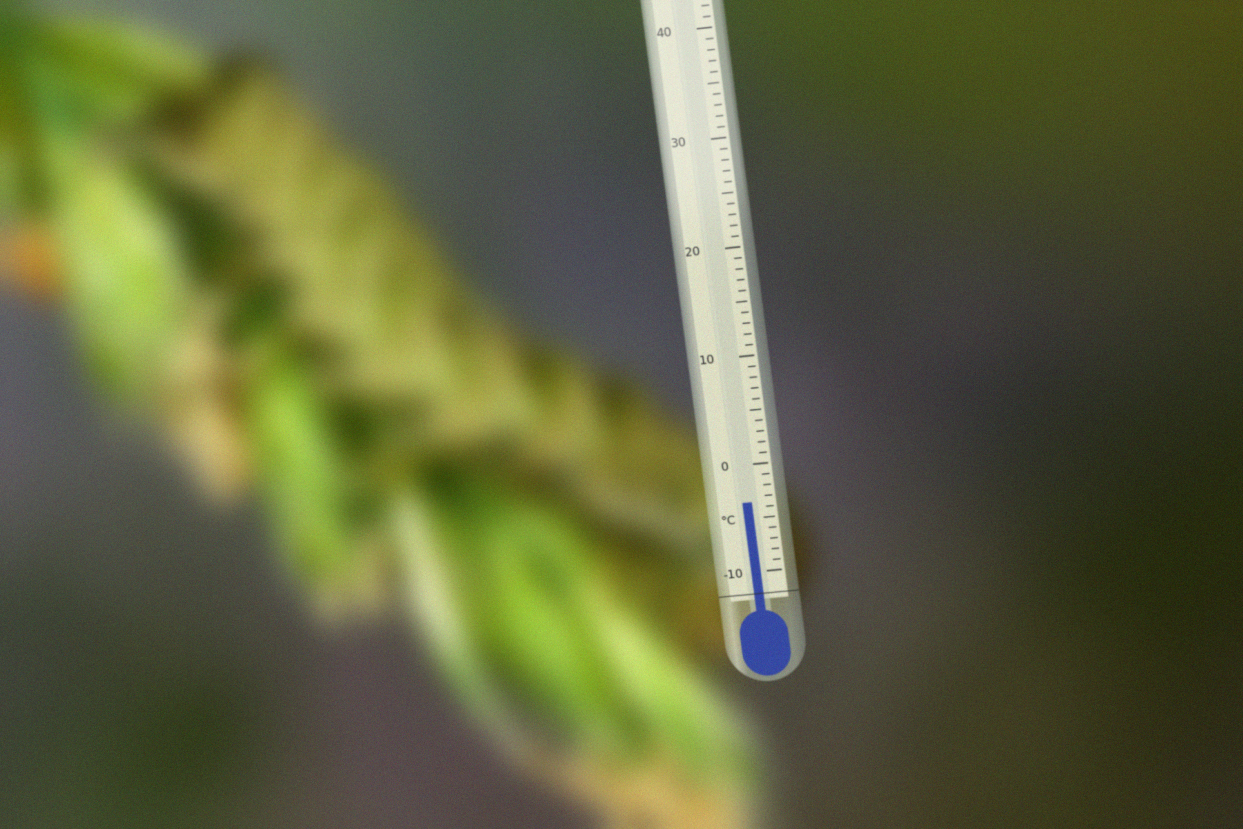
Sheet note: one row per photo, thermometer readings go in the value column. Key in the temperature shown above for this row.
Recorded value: -3.5 °C
